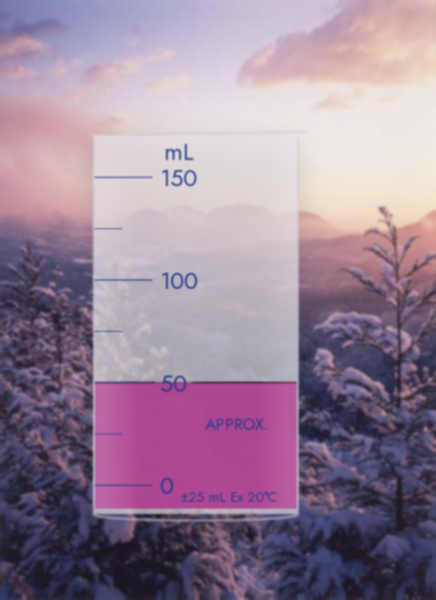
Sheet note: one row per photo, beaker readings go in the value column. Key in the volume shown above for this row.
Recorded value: 50 mL
